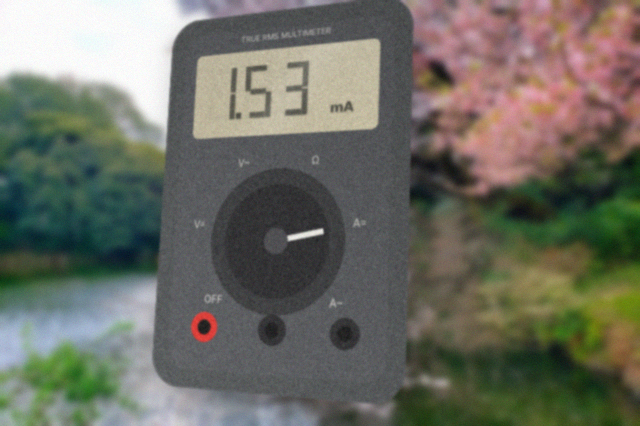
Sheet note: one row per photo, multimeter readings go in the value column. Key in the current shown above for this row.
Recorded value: 1.53 mA
